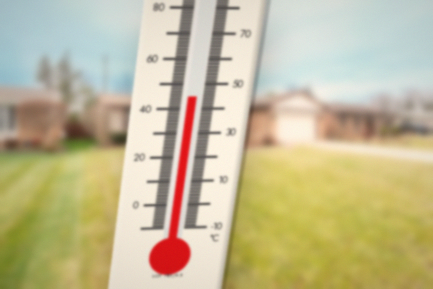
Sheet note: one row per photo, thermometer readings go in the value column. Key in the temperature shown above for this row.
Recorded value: 45 °C
